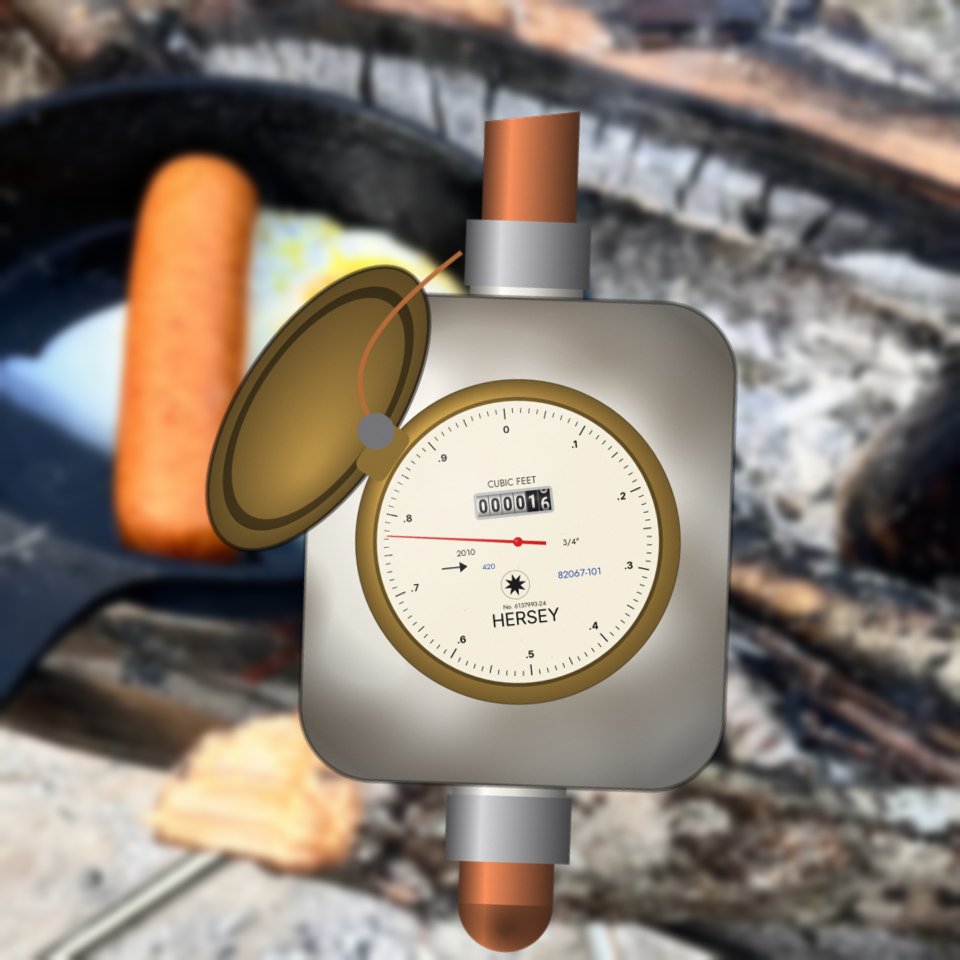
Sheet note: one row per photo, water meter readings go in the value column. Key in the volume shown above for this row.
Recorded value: 15.77 ft³
